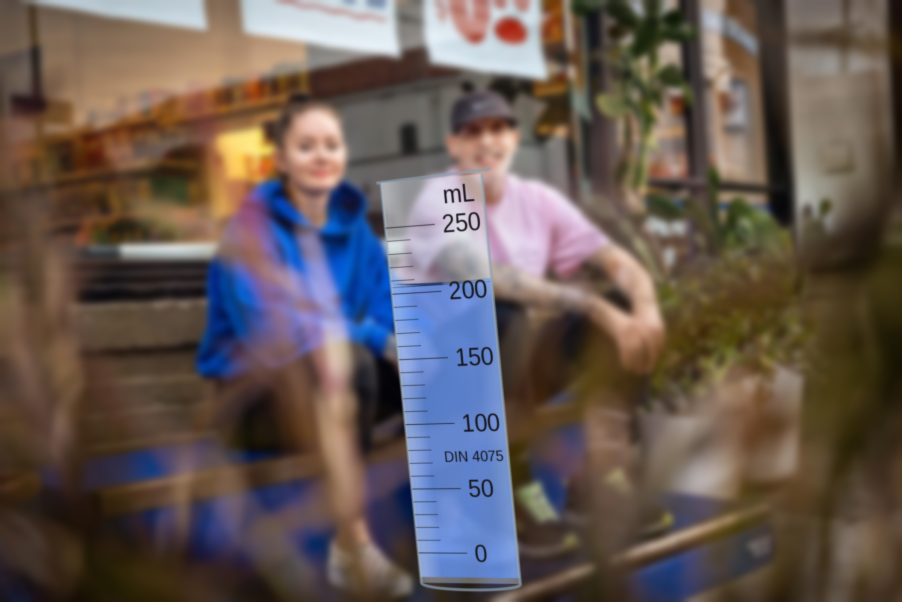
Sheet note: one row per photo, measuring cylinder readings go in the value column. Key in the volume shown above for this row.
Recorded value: 205 mL
